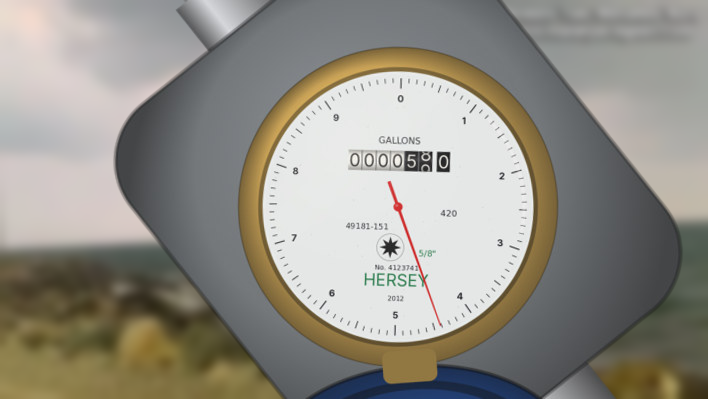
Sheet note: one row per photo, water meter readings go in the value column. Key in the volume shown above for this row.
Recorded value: 584.4 gal
